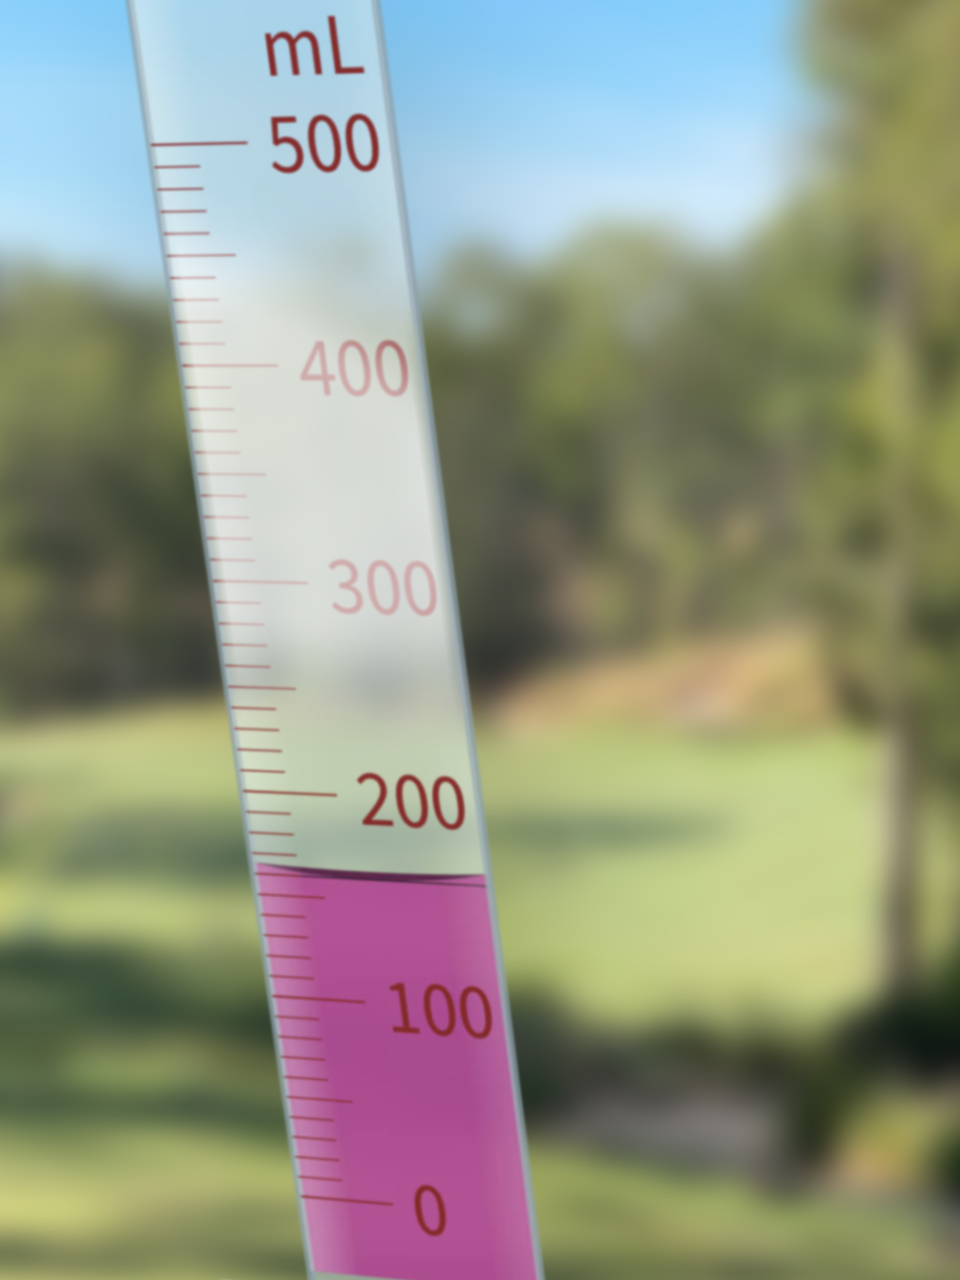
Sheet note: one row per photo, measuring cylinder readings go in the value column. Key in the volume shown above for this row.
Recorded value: 160 mL
